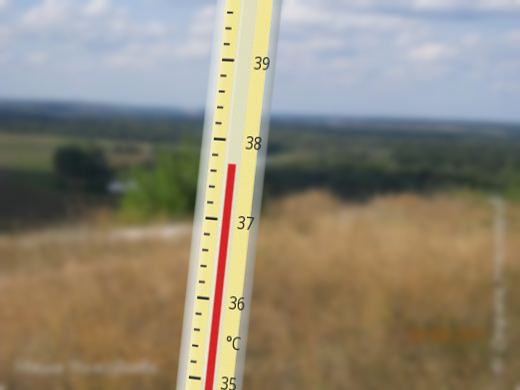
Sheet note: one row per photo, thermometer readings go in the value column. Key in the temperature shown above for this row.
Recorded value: 37.7 °C
